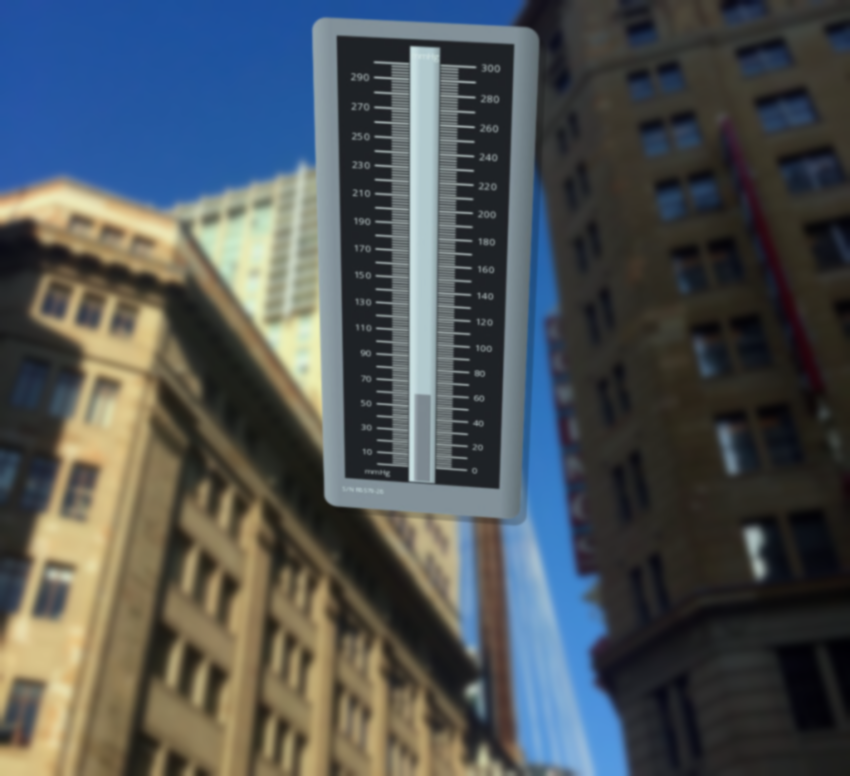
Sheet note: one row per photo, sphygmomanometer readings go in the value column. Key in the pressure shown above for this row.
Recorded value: 60 mmHg
